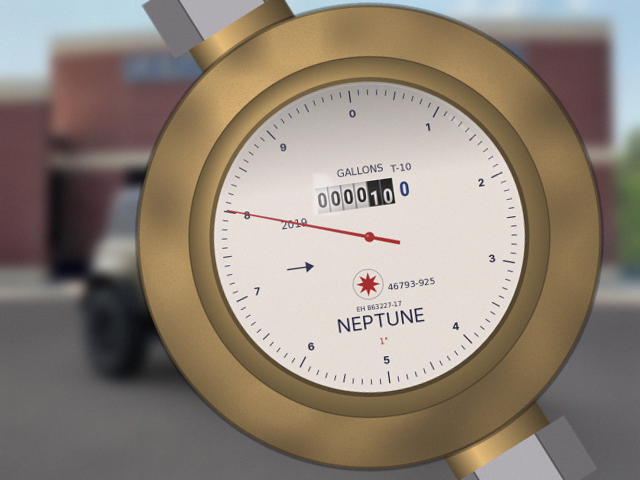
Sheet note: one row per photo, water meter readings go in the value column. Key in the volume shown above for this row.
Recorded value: 98.0 gal
